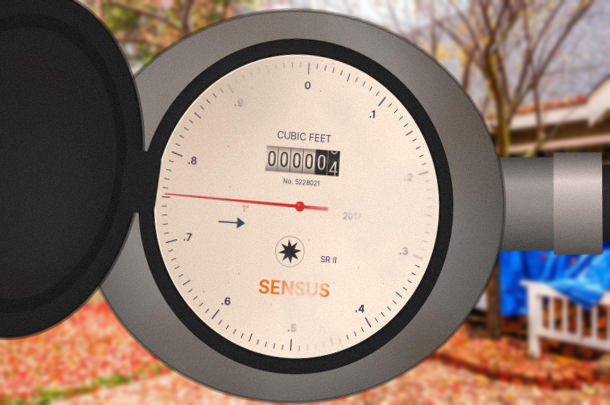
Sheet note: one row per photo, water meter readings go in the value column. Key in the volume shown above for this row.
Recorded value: 3.75 ft³
